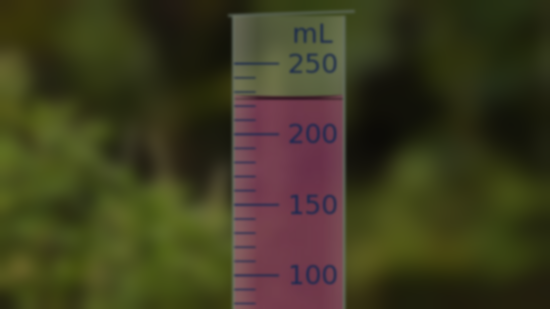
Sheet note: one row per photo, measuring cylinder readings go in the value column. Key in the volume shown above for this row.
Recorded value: 225 mL
